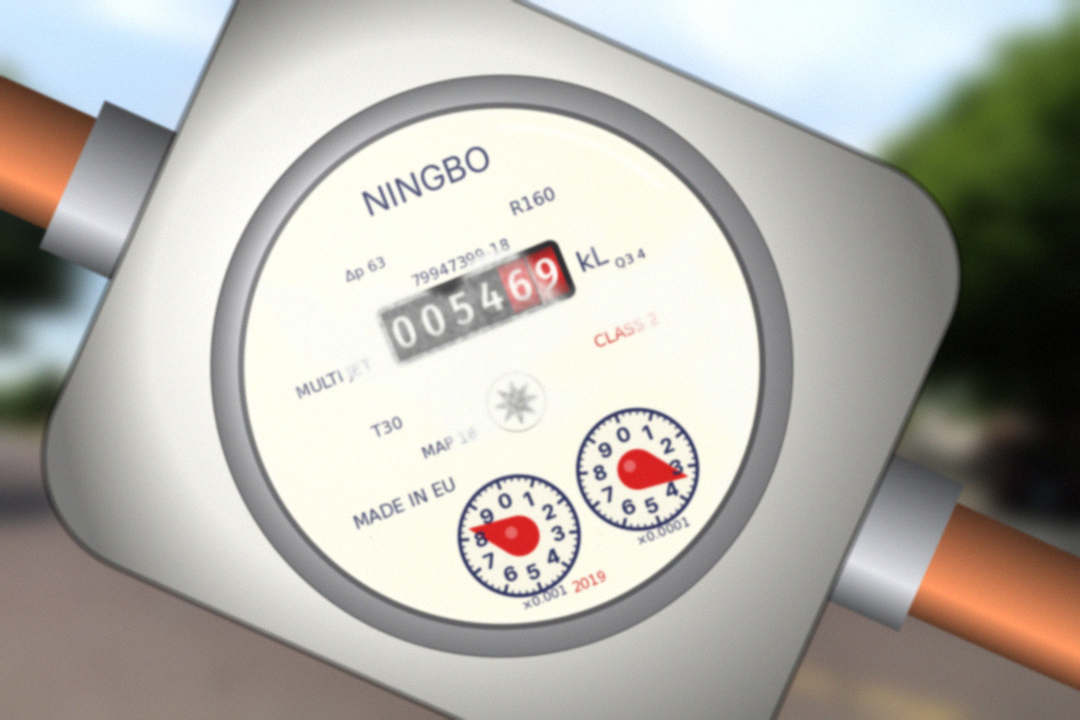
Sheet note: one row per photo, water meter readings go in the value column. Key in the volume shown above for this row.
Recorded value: 54.6983 kL
